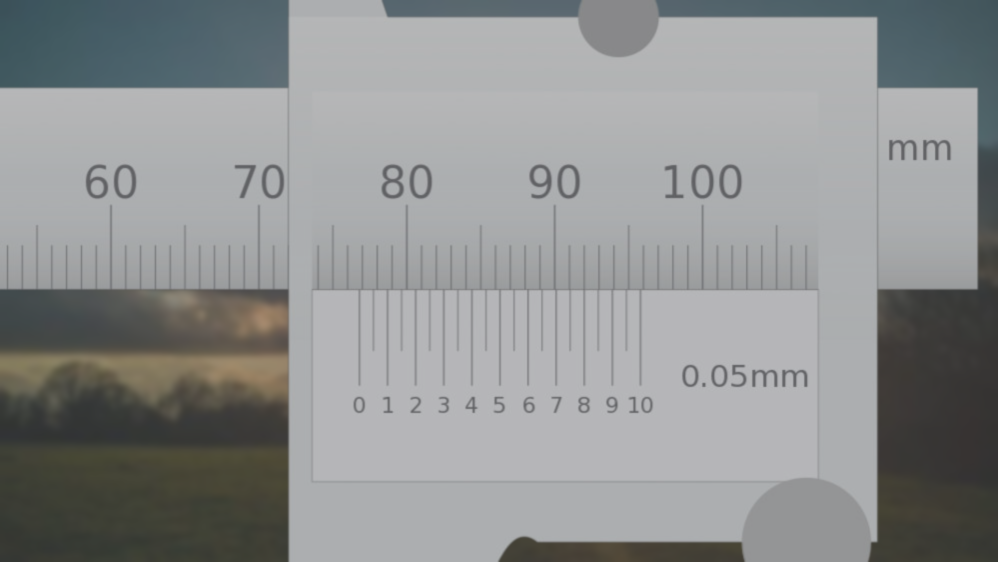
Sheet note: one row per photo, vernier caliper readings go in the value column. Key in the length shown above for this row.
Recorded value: 76.8 mm
